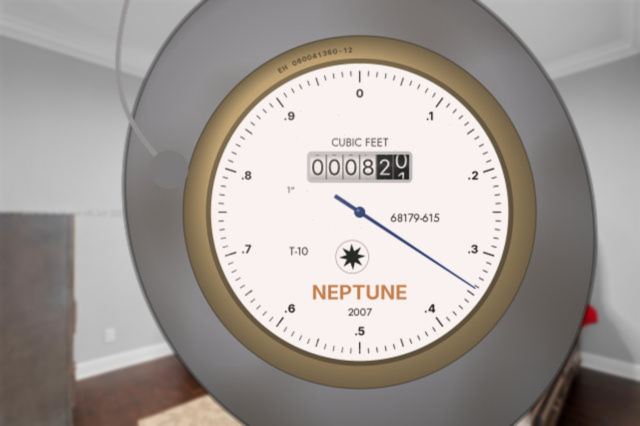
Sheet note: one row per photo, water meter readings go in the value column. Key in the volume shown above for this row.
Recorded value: 820.34 ft³
